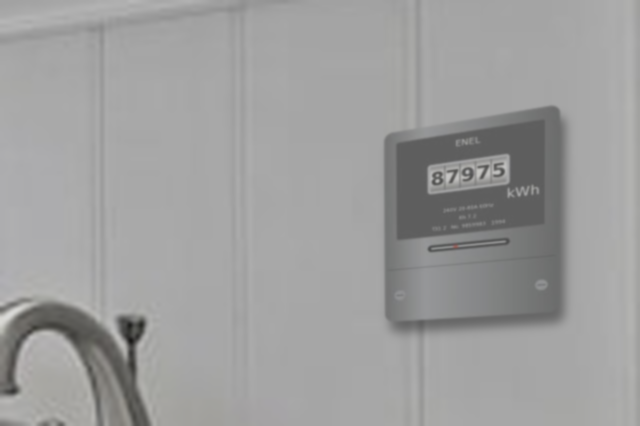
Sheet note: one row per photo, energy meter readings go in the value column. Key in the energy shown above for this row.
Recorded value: 87975 kWh
